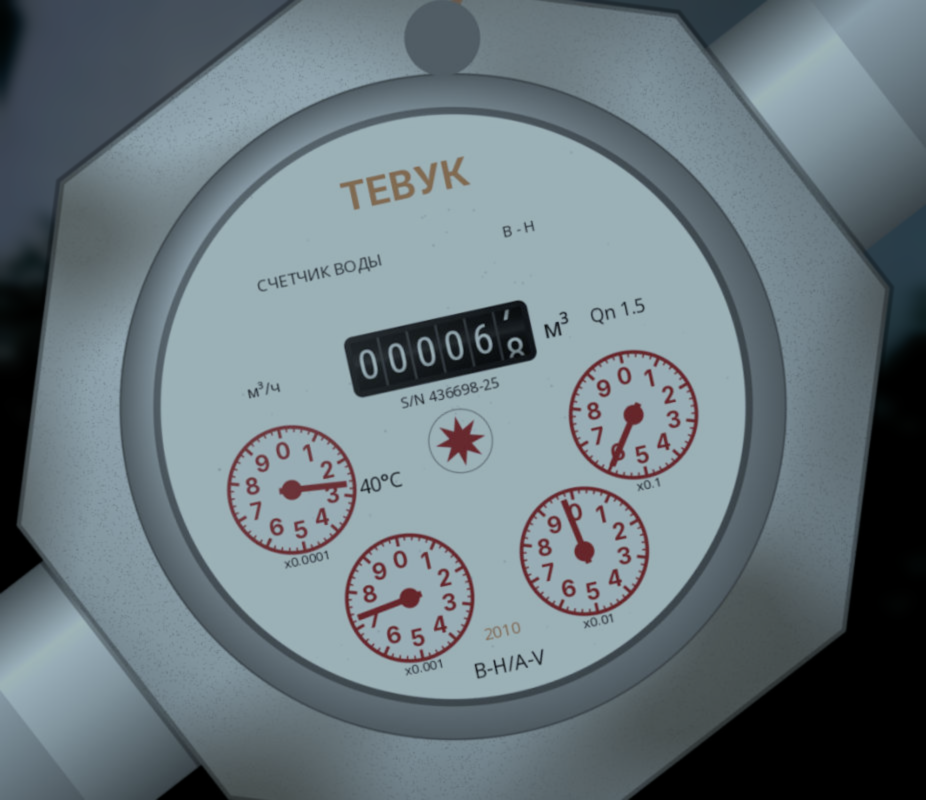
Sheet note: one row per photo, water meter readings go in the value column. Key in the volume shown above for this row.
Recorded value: 67.5972 m³
